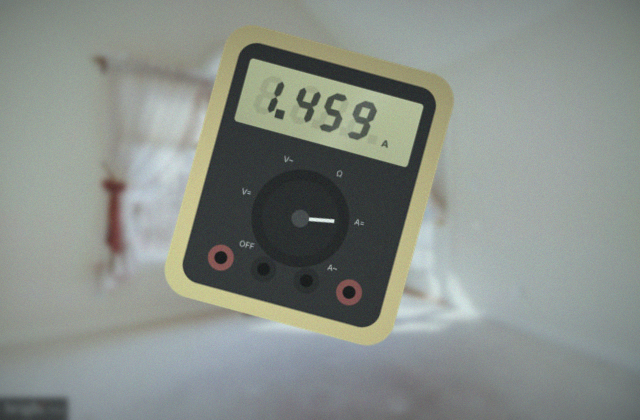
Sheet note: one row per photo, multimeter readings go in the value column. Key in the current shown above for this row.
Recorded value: 1.459 A
